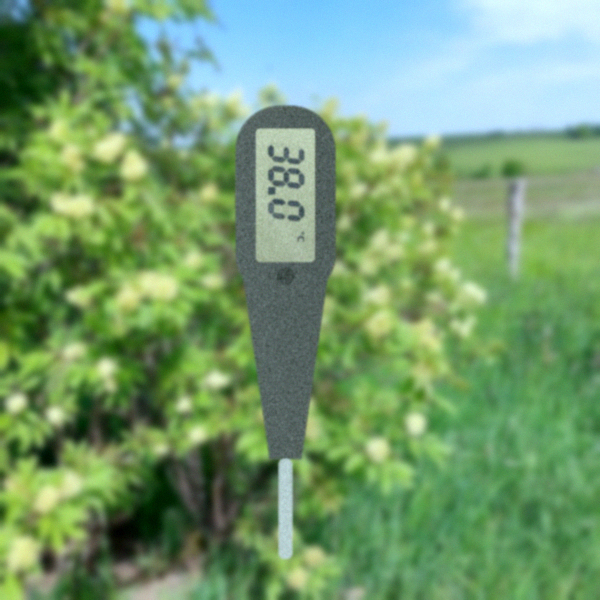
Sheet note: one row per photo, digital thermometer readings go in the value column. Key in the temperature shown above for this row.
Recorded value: 38.0 °C
